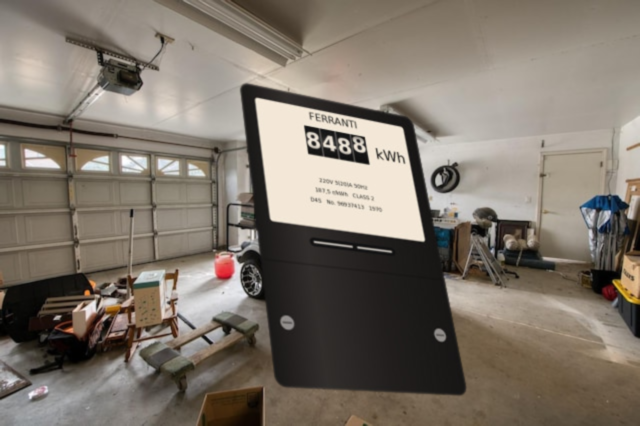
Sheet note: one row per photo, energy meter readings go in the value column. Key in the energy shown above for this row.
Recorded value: 8488 kWh
